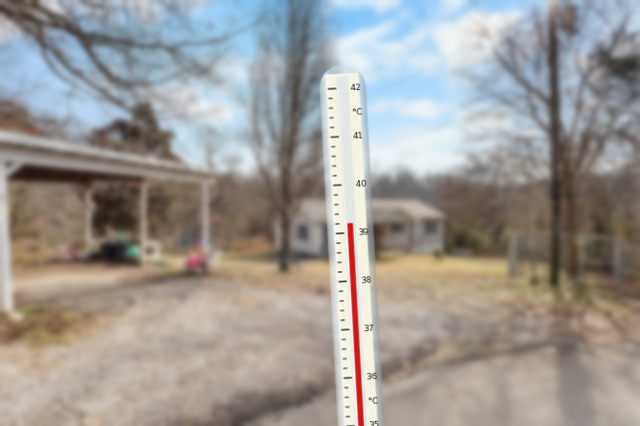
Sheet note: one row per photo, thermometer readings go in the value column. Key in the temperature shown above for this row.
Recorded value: 39.2 °C
